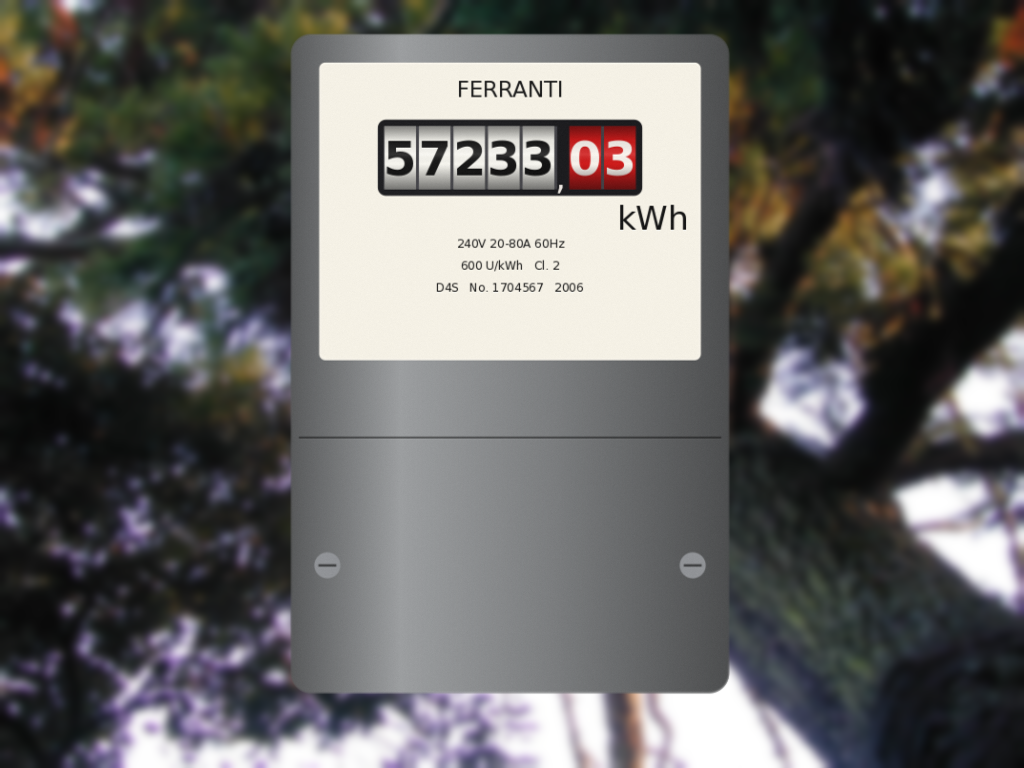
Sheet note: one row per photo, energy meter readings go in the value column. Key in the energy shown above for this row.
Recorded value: 57233.03 kWh
